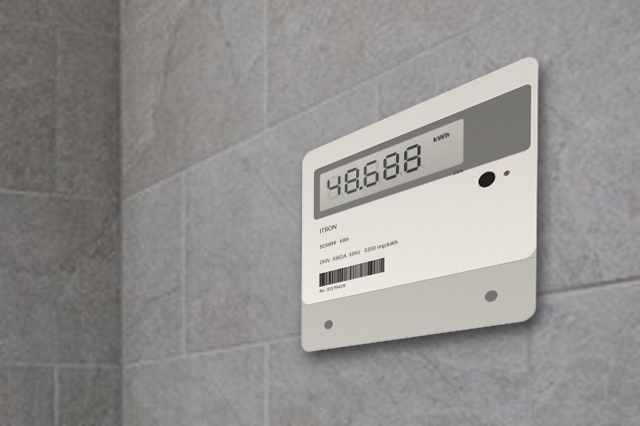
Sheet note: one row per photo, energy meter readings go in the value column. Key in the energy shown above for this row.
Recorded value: 48.688 kWh
